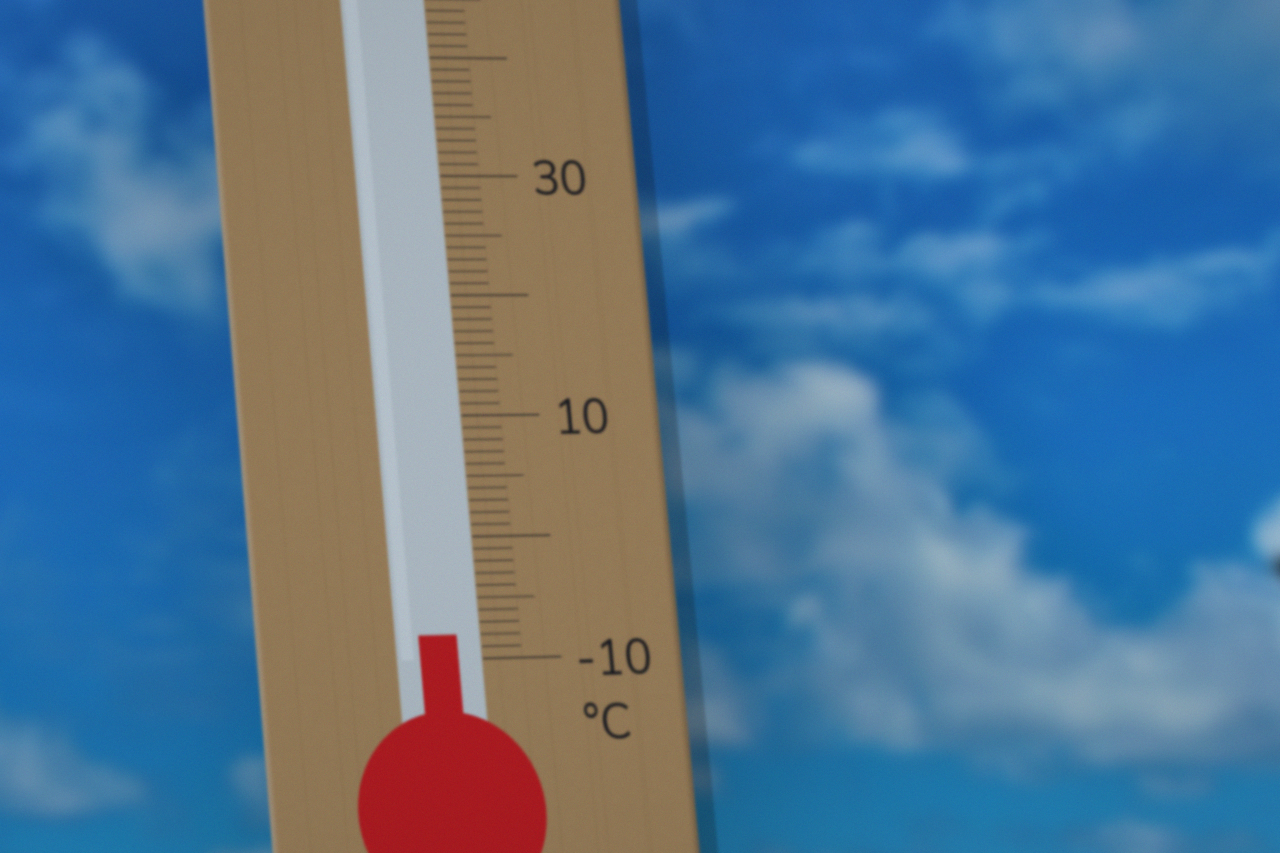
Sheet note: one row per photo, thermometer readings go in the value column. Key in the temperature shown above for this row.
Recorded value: -8 °C
